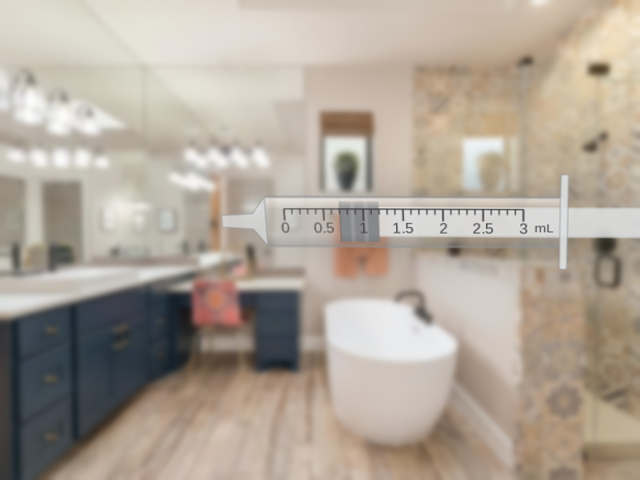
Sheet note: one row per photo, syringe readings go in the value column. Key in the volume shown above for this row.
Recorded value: 0.7 mL
